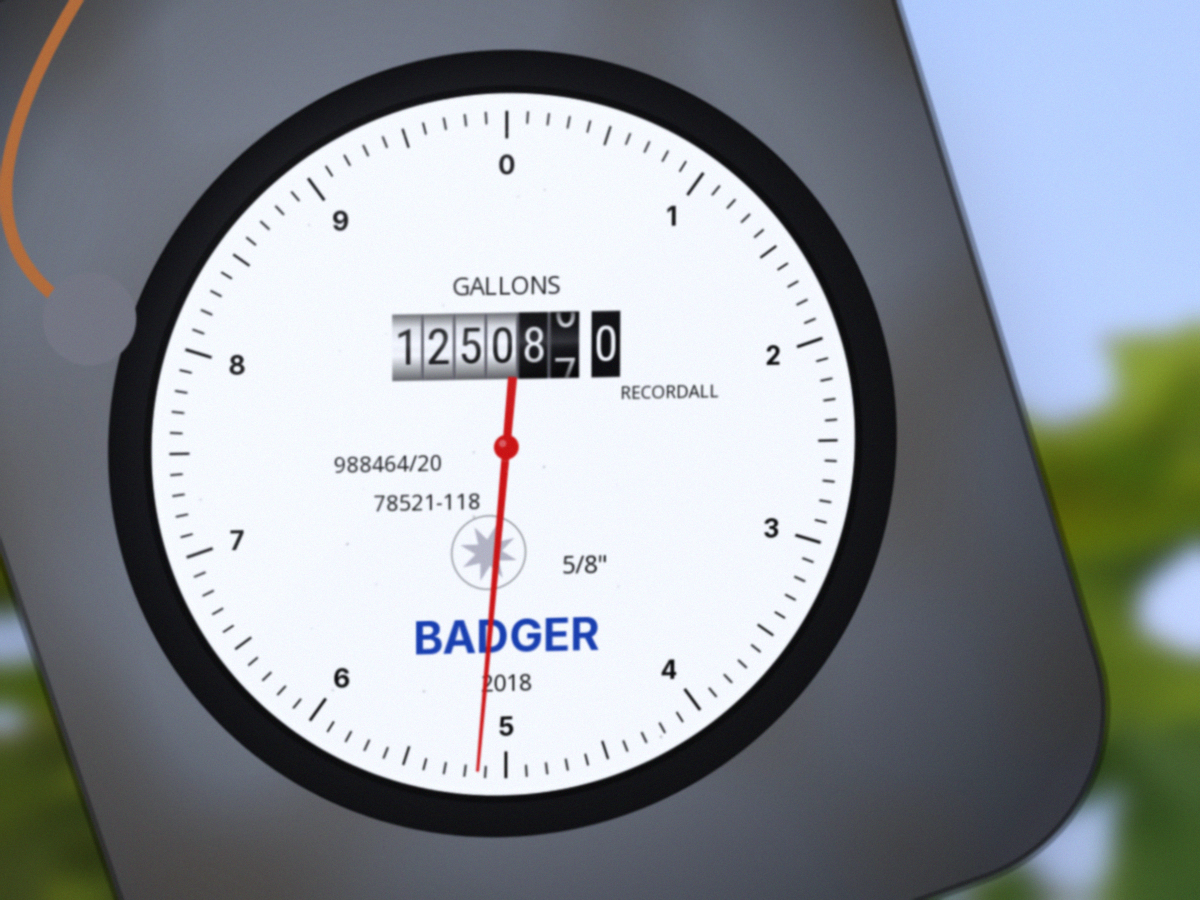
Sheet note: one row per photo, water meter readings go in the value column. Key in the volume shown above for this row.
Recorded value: 1250865.1 gal
